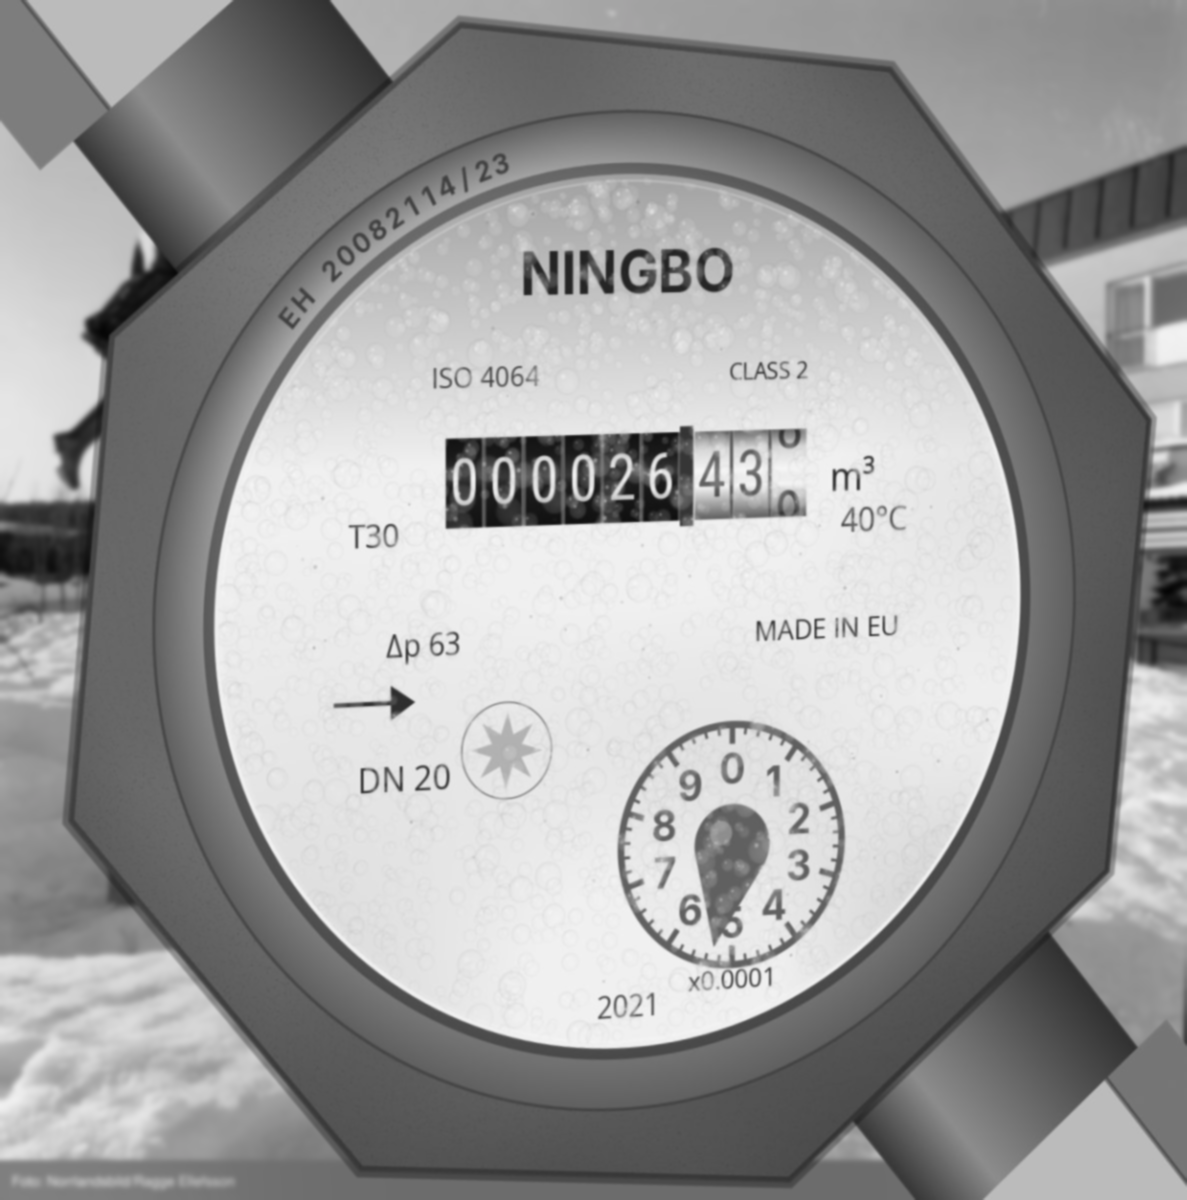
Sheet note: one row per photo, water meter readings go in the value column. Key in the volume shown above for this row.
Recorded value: 26.4385 m³
